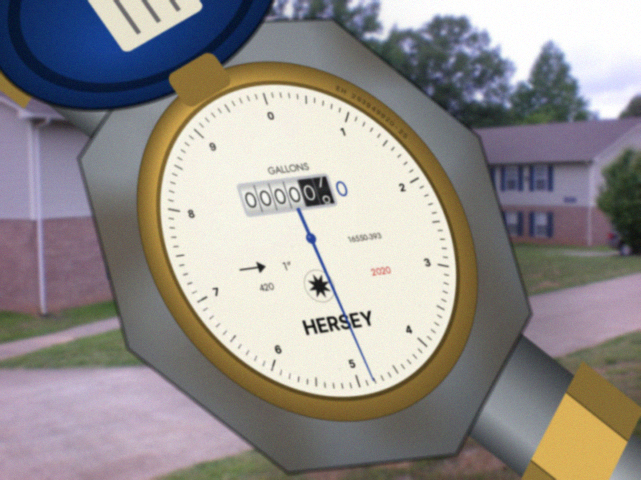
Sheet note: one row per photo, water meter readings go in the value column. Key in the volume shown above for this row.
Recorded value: 74.8 gal
